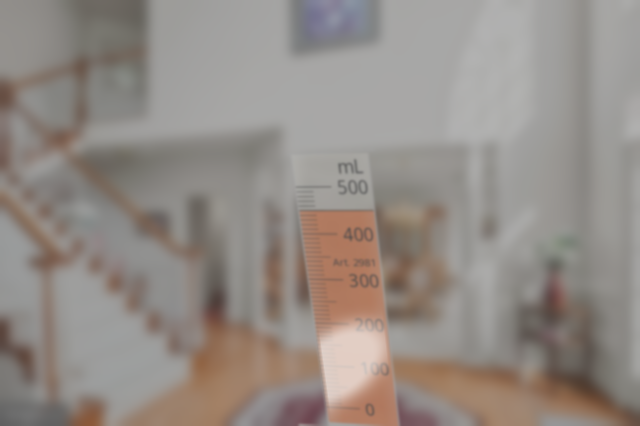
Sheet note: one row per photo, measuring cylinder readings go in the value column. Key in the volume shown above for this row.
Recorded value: 450 mL
